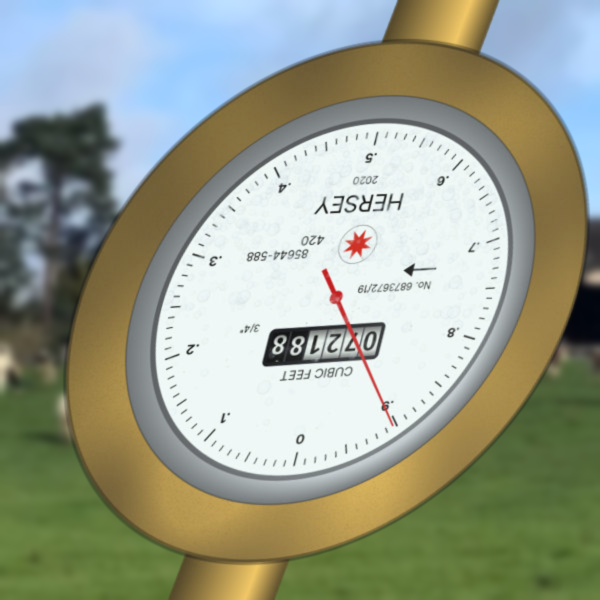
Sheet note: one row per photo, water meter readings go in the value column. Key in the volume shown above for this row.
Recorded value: 72187.90 ft³
